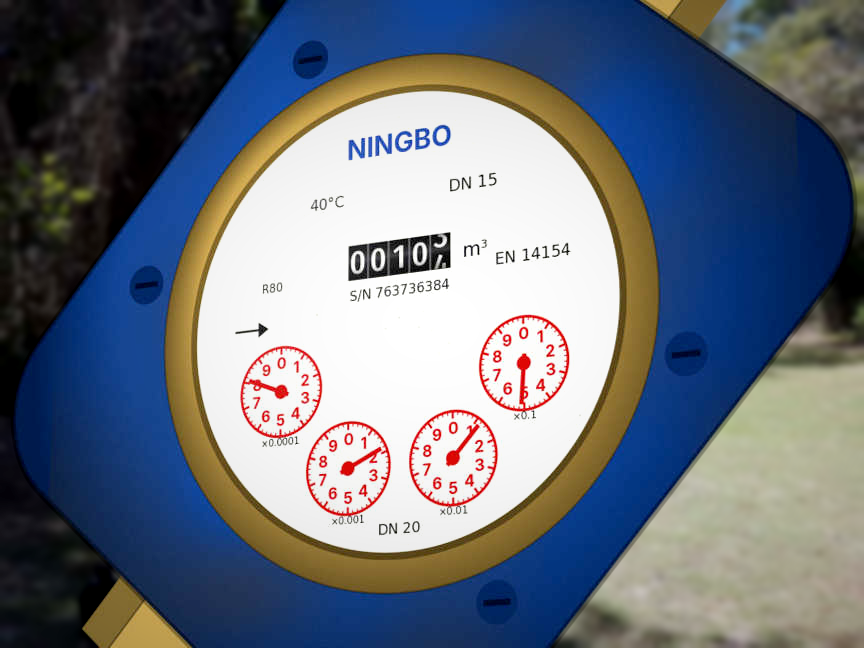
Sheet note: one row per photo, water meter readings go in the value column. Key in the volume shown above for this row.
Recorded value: 103.5118 m³
